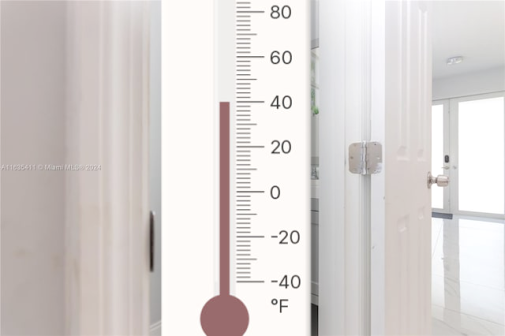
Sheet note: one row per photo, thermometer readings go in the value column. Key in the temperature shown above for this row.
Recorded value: 40 °F
